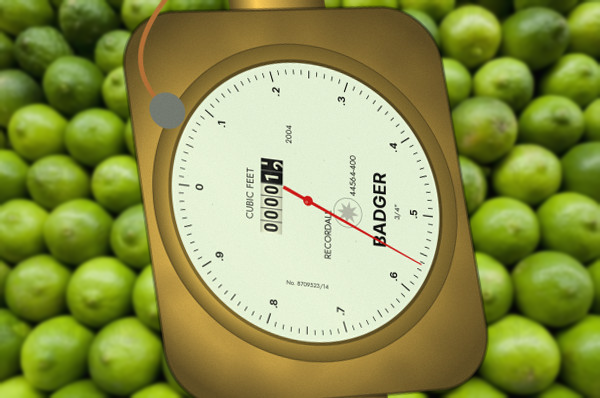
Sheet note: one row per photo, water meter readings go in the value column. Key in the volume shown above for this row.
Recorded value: 11.56 ft³
